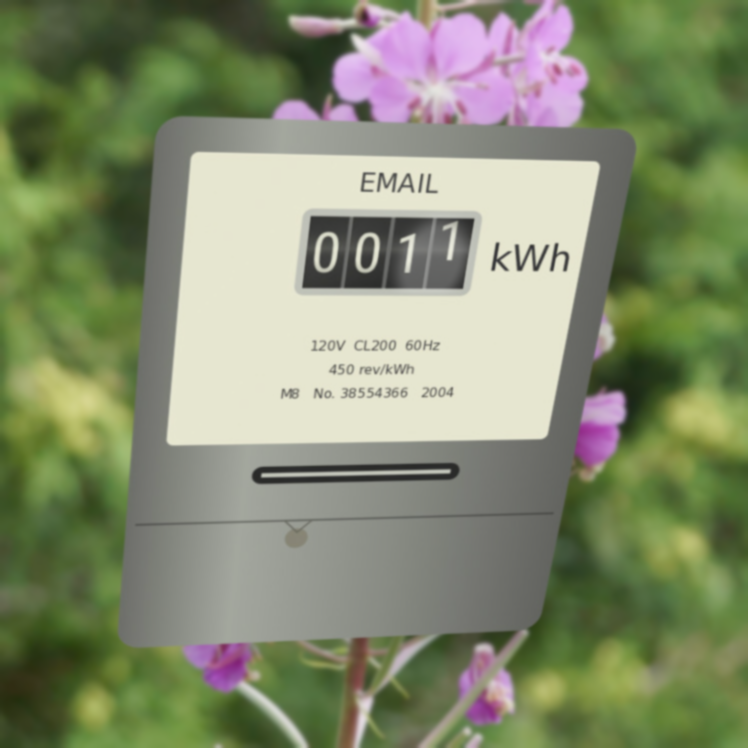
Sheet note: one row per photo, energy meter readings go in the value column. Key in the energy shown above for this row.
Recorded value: 11 kWh
